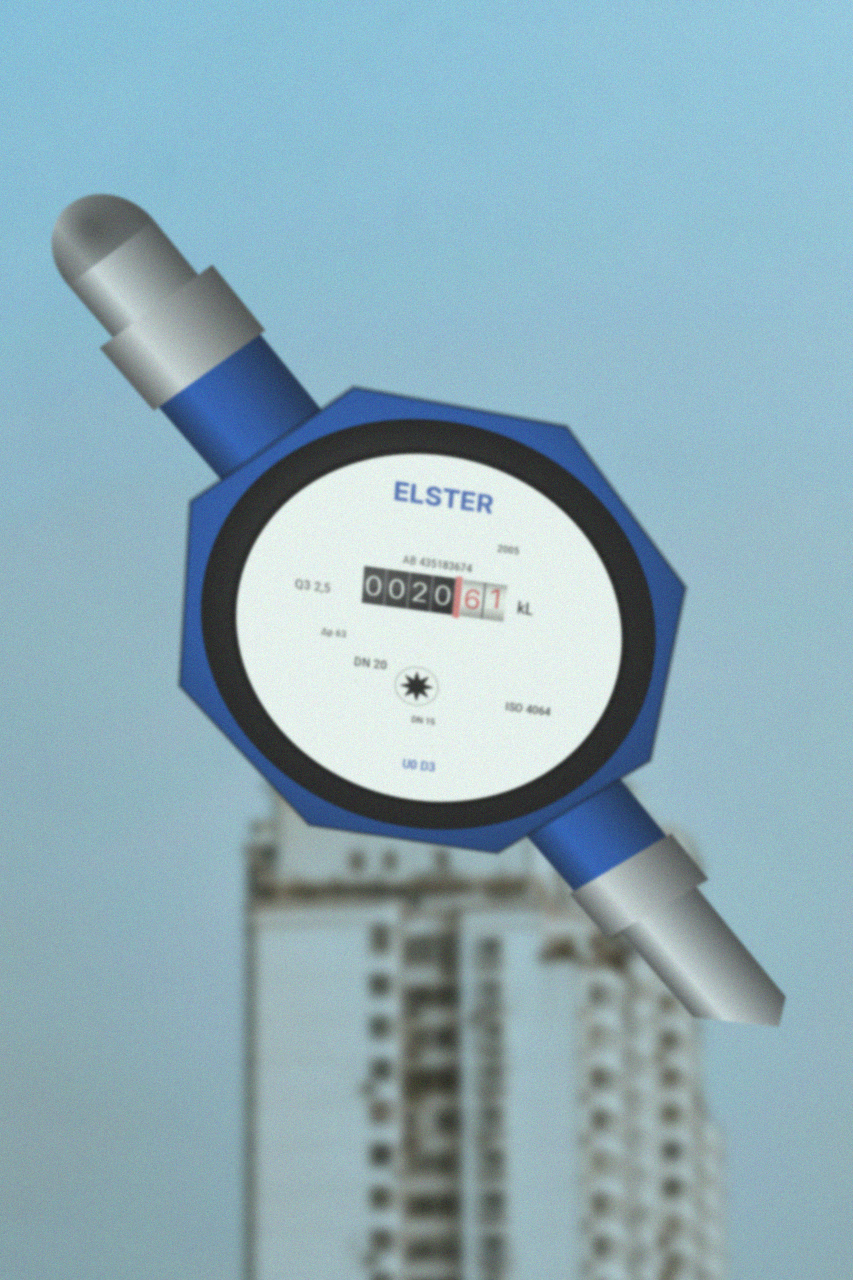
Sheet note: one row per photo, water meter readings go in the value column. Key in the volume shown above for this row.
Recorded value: 20.61 kL
